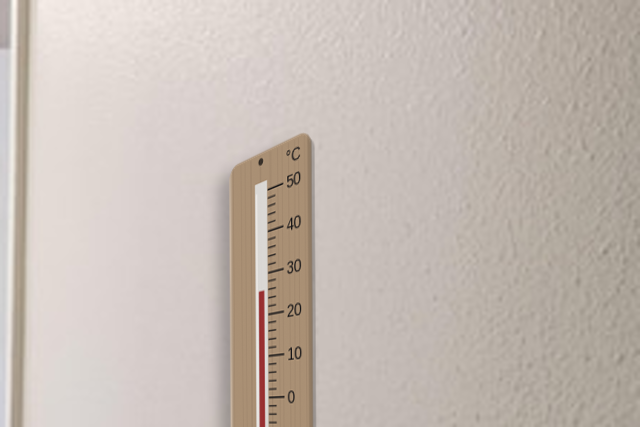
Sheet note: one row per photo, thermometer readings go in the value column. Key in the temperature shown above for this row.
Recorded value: 26 °C
